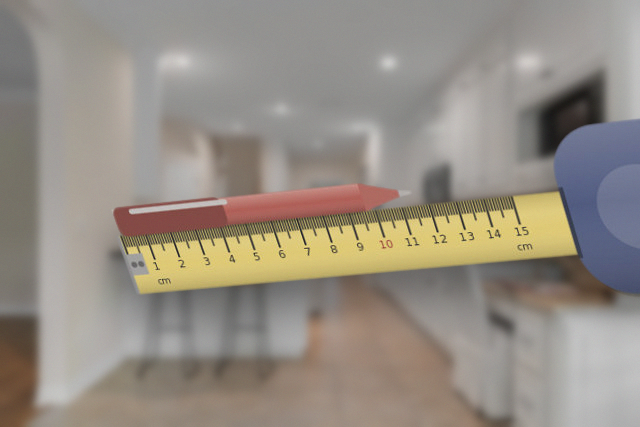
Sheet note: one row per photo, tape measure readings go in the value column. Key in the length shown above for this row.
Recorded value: 11.5 cm
